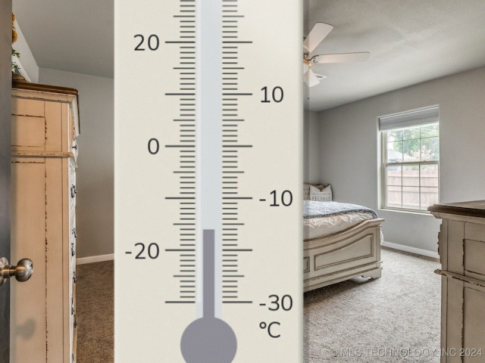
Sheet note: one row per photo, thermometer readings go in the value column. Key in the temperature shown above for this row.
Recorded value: -16 °C
